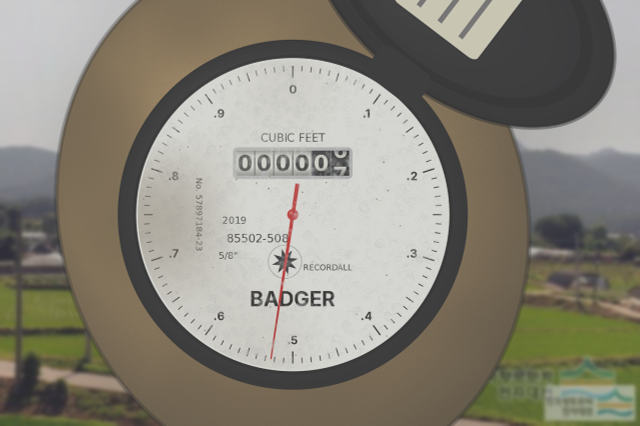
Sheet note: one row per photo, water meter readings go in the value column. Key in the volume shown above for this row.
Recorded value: 6.52 ft³
